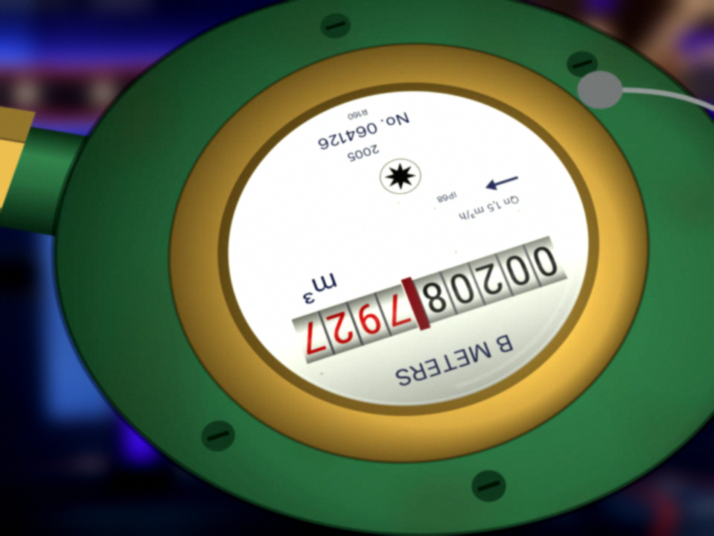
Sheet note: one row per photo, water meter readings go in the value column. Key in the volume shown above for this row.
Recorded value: 208.7927 m³
